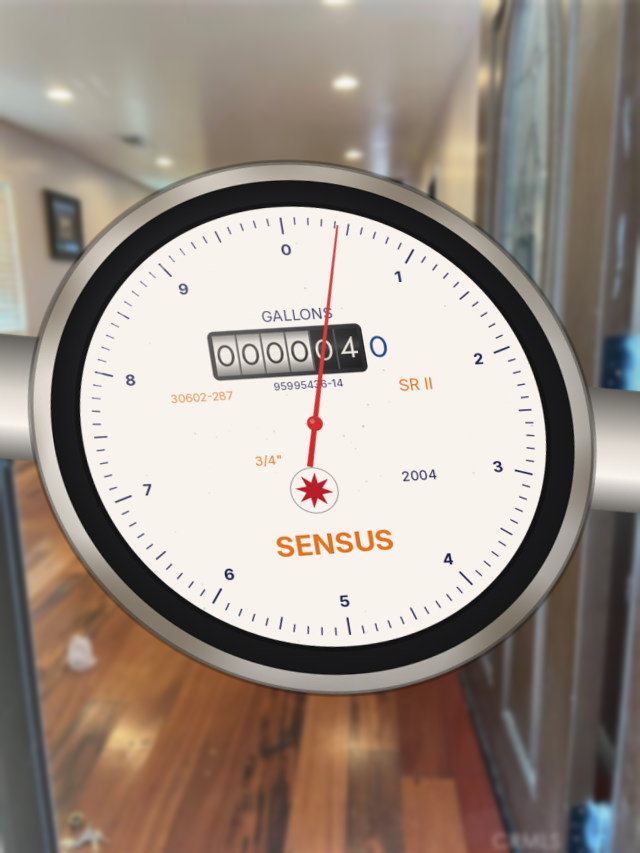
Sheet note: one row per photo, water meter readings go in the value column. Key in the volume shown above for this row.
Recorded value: 40.4 gal
